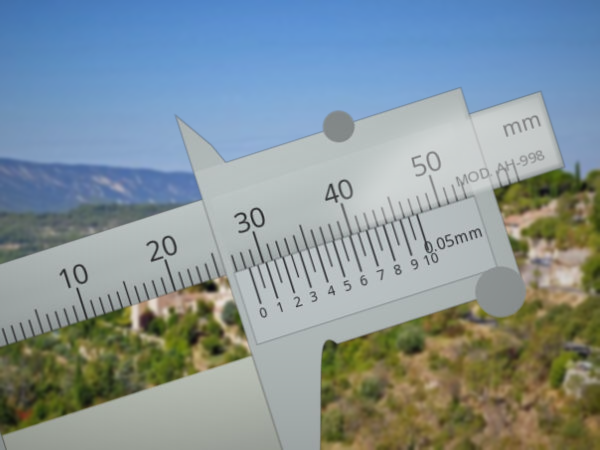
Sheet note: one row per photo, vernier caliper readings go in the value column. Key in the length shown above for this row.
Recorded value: 28.4 mm
